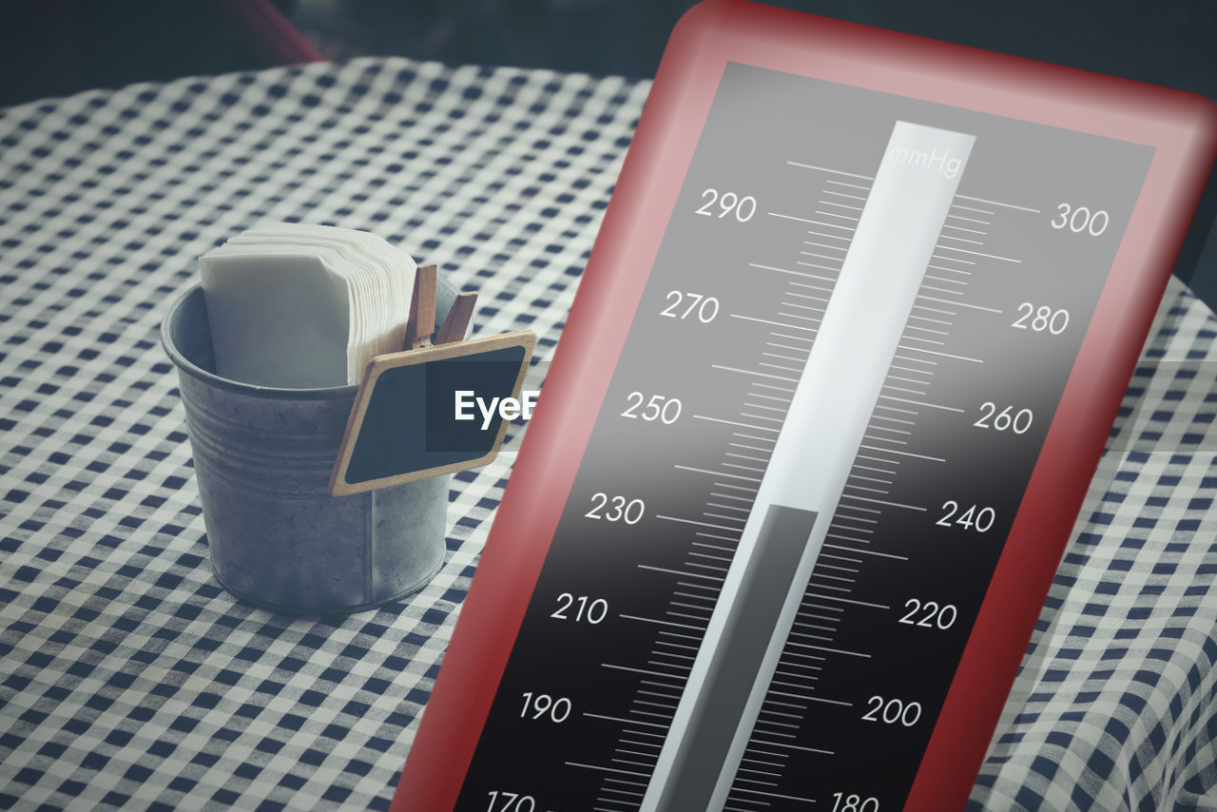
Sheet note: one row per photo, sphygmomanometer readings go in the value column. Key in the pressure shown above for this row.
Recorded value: 236 mmHg
